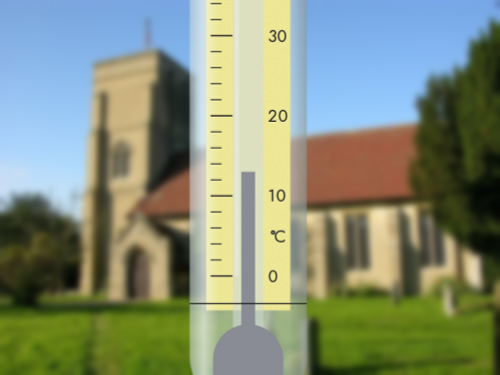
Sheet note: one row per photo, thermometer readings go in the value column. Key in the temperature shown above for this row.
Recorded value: 13 °C
